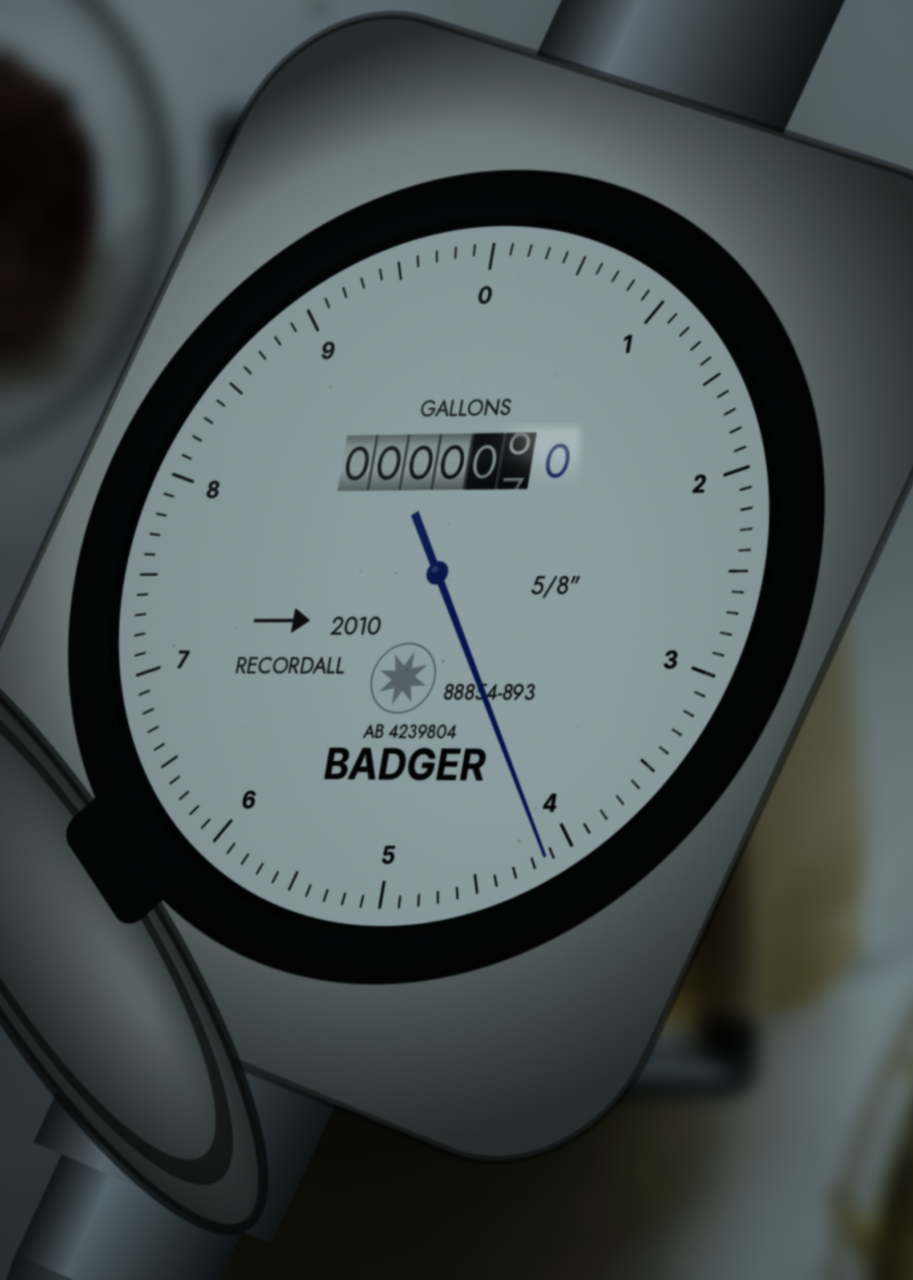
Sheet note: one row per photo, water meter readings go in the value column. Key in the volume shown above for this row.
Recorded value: 64.1 gal
